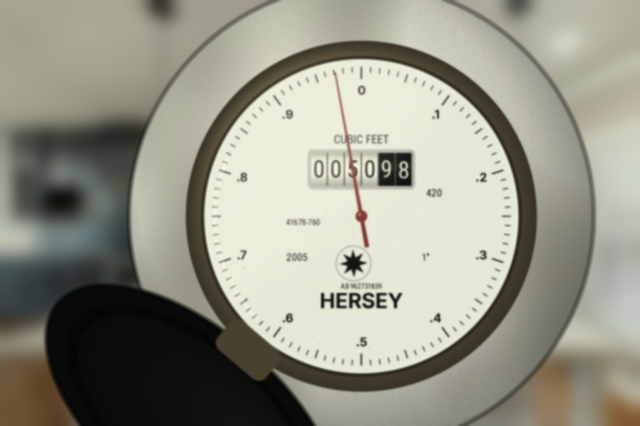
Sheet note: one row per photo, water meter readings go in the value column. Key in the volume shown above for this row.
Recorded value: 5097.97 ft³
